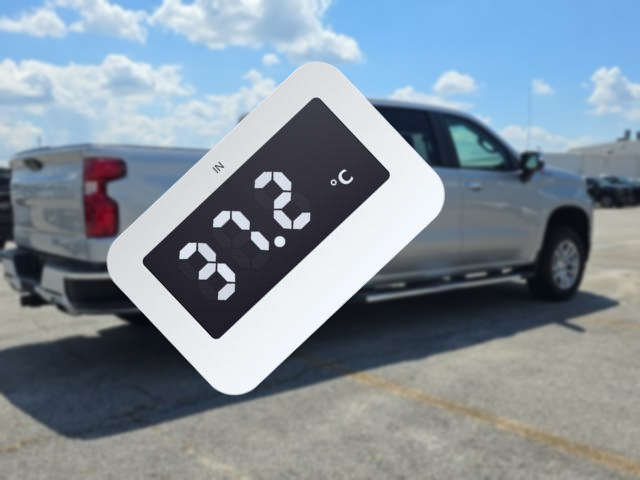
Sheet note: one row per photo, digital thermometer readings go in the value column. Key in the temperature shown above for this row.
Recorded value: 37.2 °C
